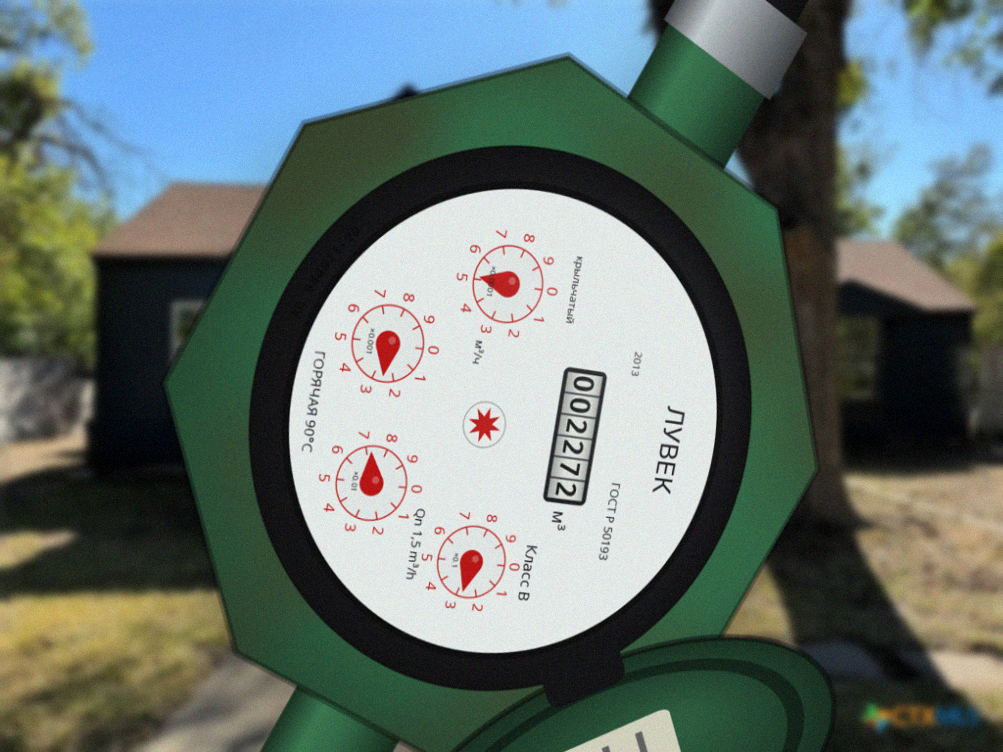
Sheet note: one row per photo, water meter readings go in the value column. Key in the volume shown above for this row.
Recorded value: 2272.2725 m³
